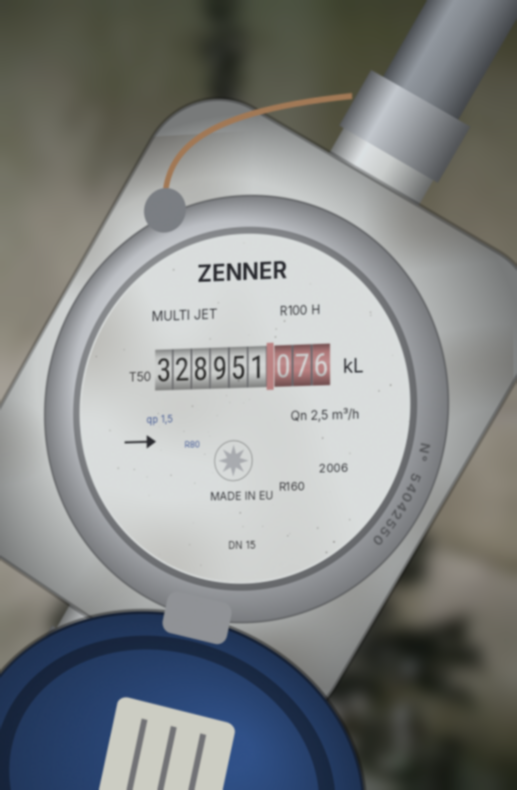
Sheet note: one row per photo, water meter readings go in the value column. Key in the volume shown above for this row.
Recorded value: 328951.076 kL
